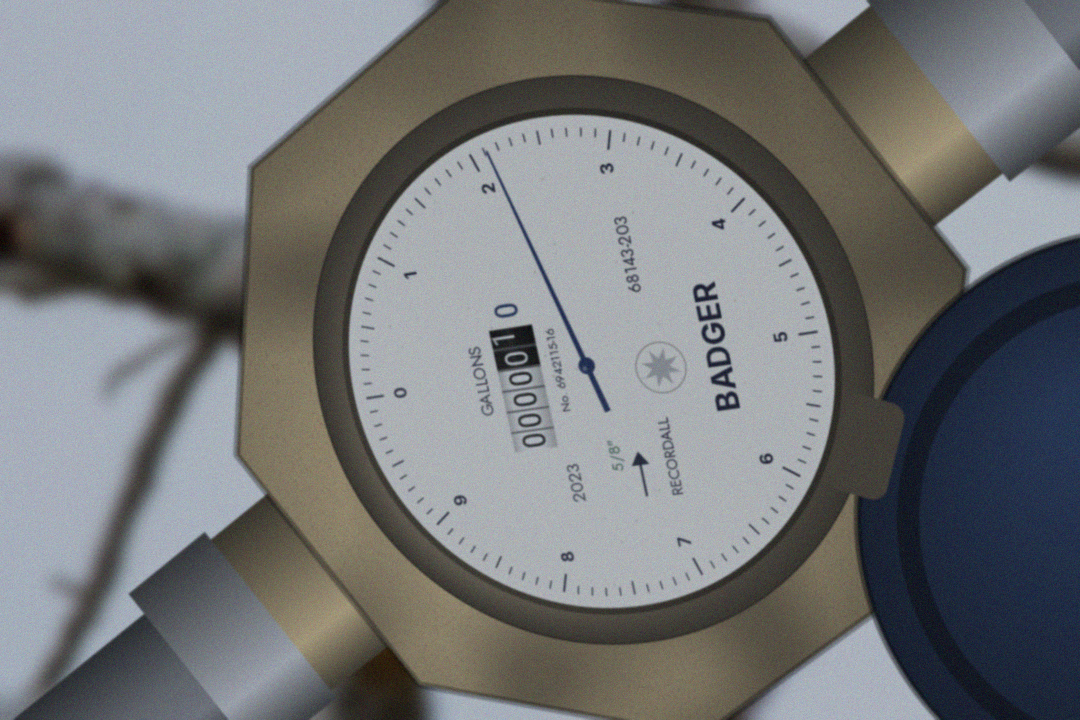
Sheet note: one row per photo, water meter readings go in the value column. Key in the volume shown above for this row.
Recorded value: 12.1 gal
